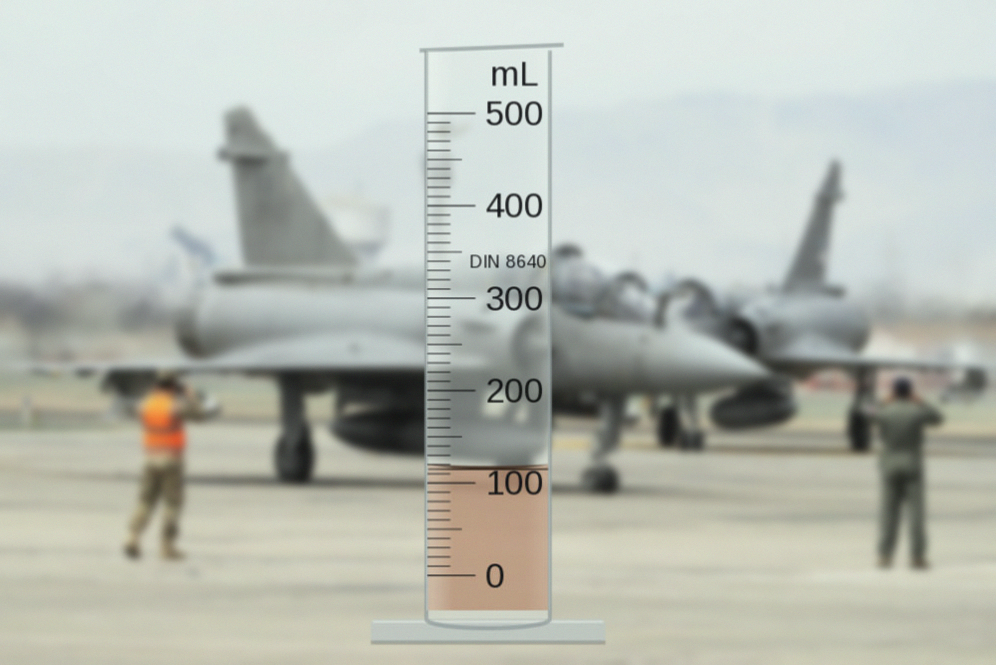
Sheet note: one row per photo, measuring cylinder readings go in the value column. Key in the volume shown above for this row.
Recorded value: 115 mL
